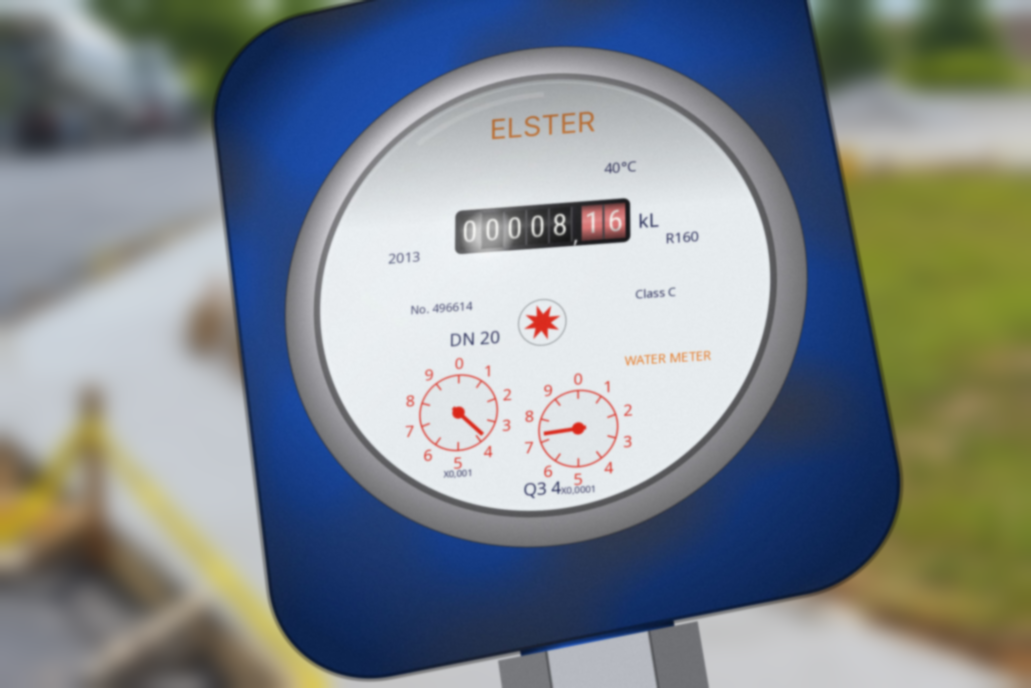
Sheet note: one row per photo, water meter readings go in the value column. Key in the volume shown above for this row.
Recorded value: 8.1637 kL
